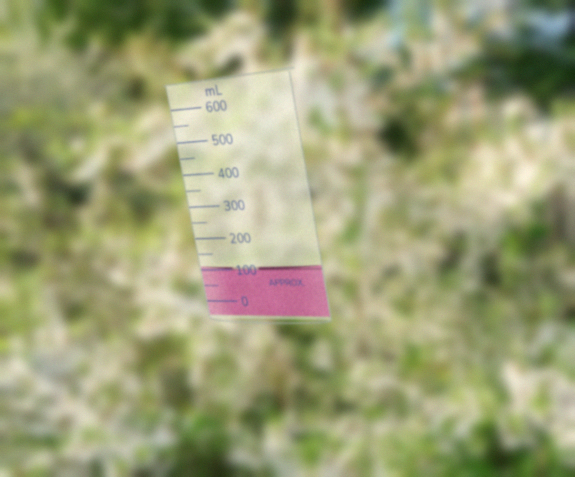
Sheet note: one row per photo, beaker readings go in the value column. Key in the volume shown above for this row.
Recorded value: 100 mL
